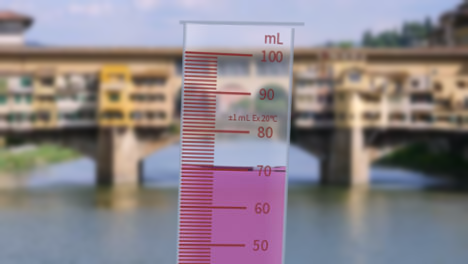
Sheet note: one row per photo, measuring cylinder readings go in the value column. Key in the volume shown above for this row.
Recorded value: 70 mL
